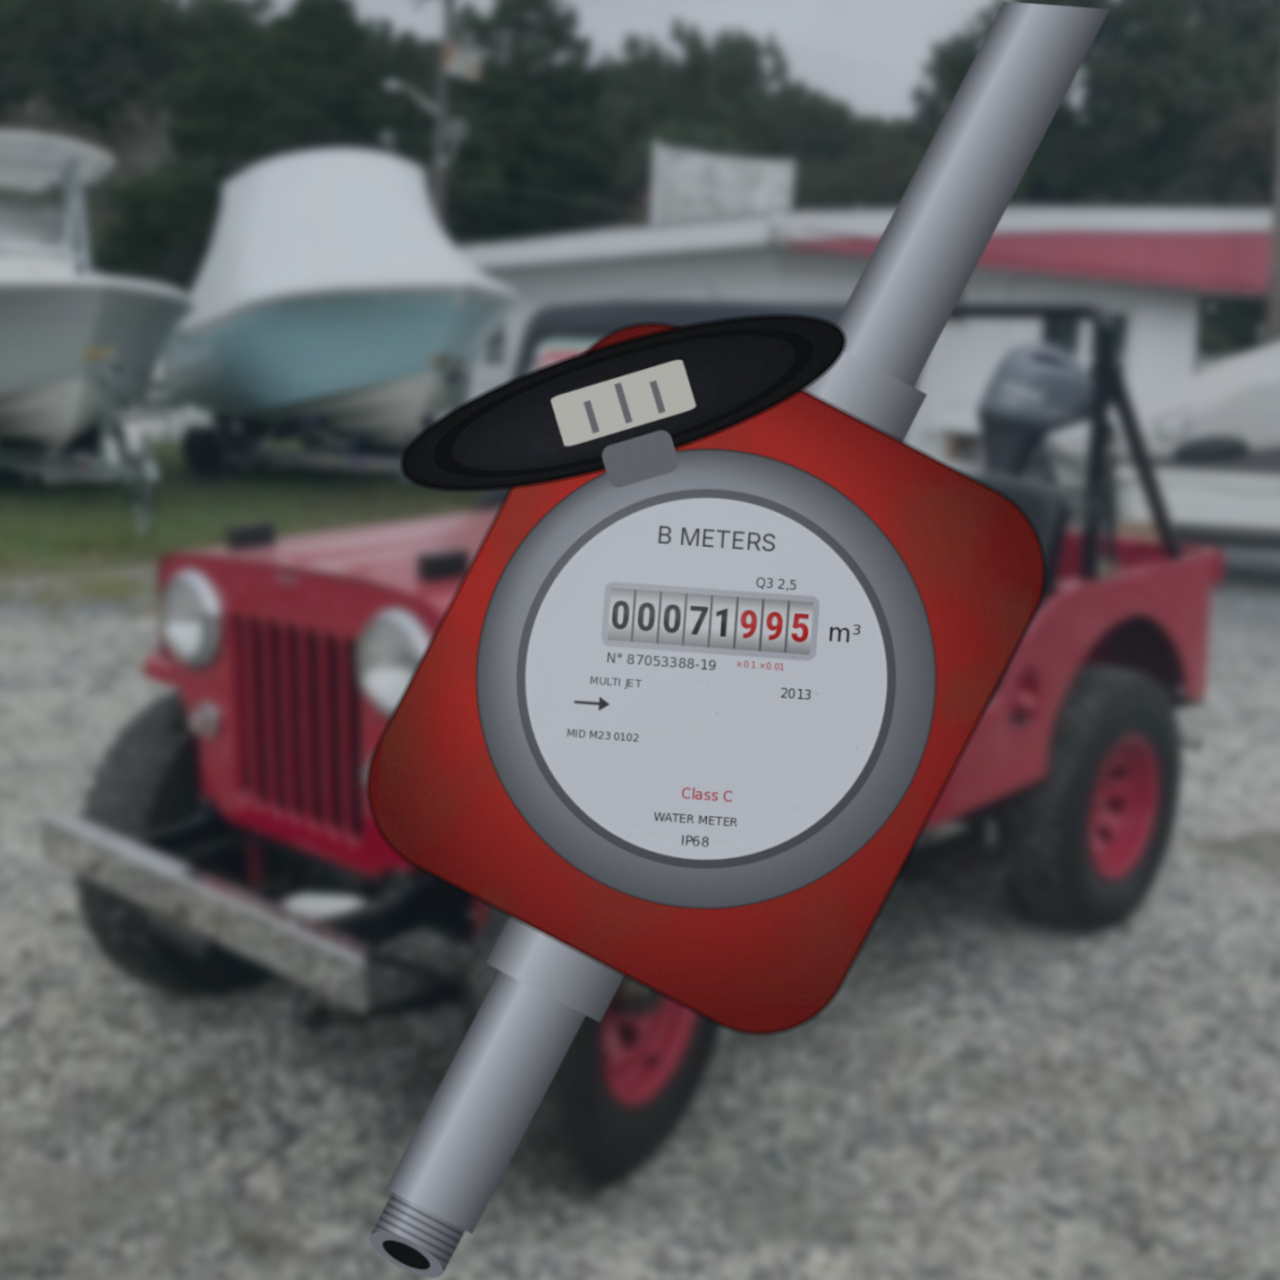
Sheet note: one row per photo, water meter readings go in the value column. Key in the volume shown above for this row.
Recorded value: 71.995 m³
